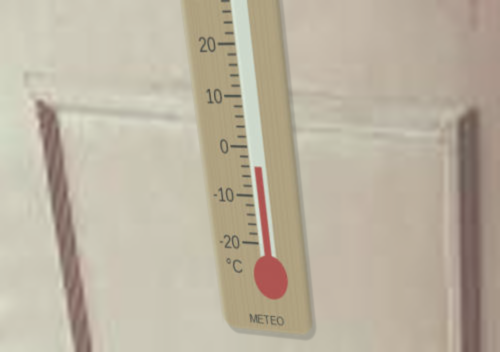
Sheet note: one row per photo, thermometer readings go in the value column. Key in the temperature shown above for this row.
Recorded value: -4 °C
